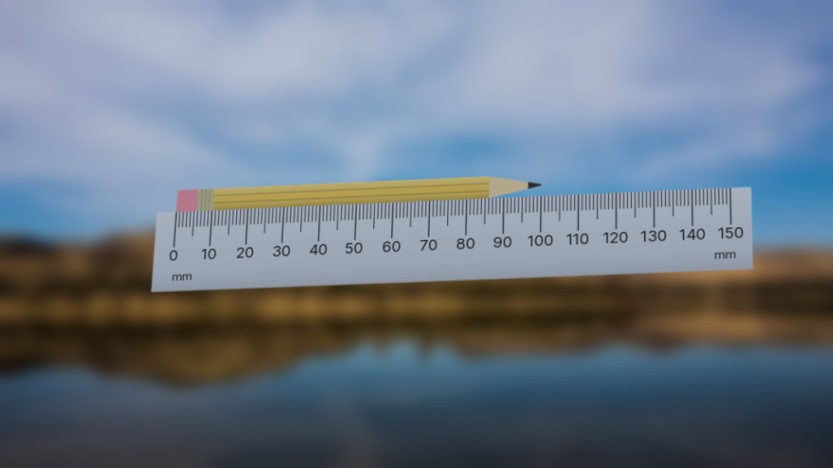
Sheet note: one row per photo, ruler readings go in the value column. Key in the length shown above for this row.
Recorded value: 100 mm
